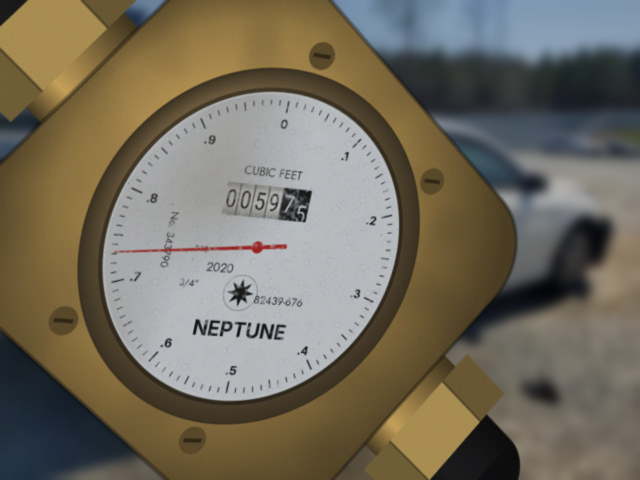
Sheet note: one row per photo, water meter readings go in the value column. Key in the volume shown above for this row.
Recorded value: 5974.73 ft³
